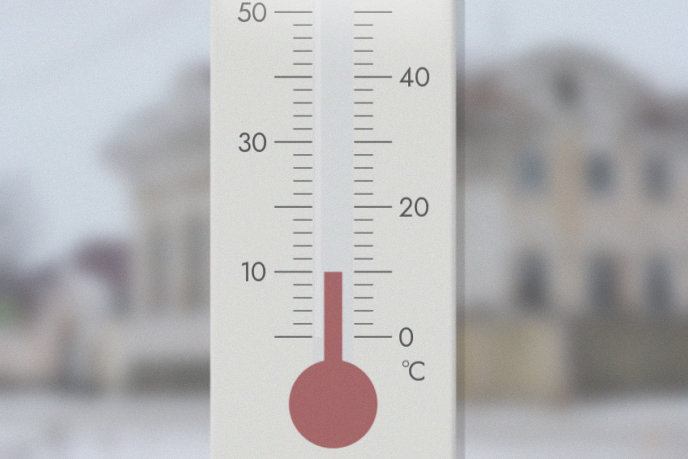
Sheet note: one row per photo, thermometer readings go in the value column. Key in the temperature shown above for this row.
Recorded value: 10 °C
